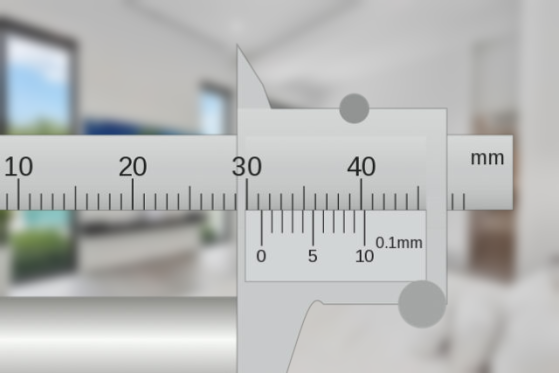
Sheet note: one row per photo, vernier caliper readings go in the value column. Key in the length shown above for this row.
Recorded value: 31.3 mm
